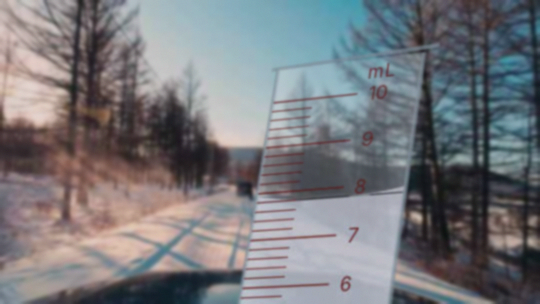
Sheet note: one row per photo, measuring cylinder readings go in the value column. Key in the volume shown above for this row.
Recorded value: 7.8 mL
